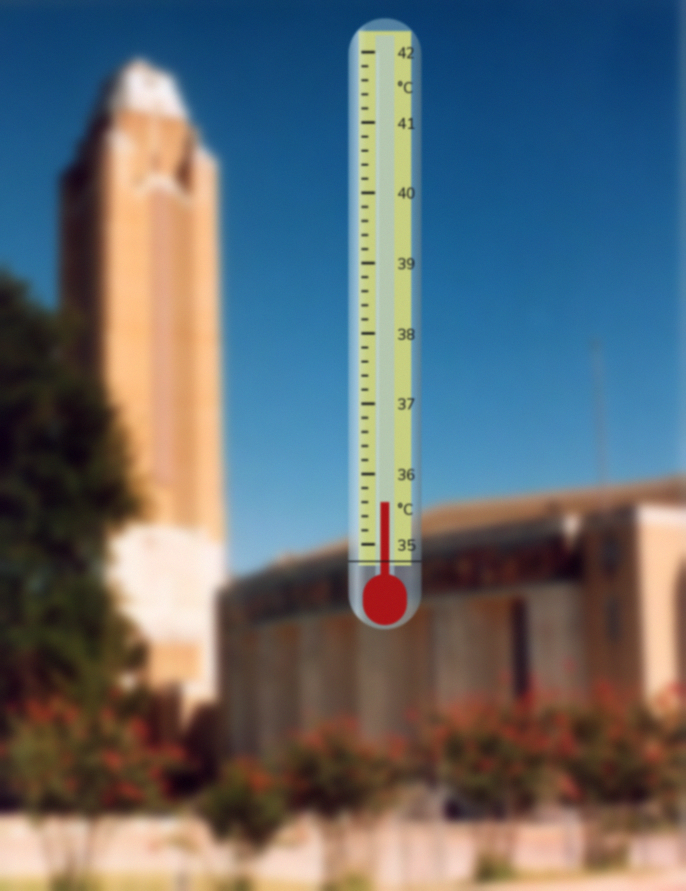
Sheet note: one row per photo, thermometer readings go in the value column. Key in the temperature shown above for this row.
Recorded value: 35.6 °C
